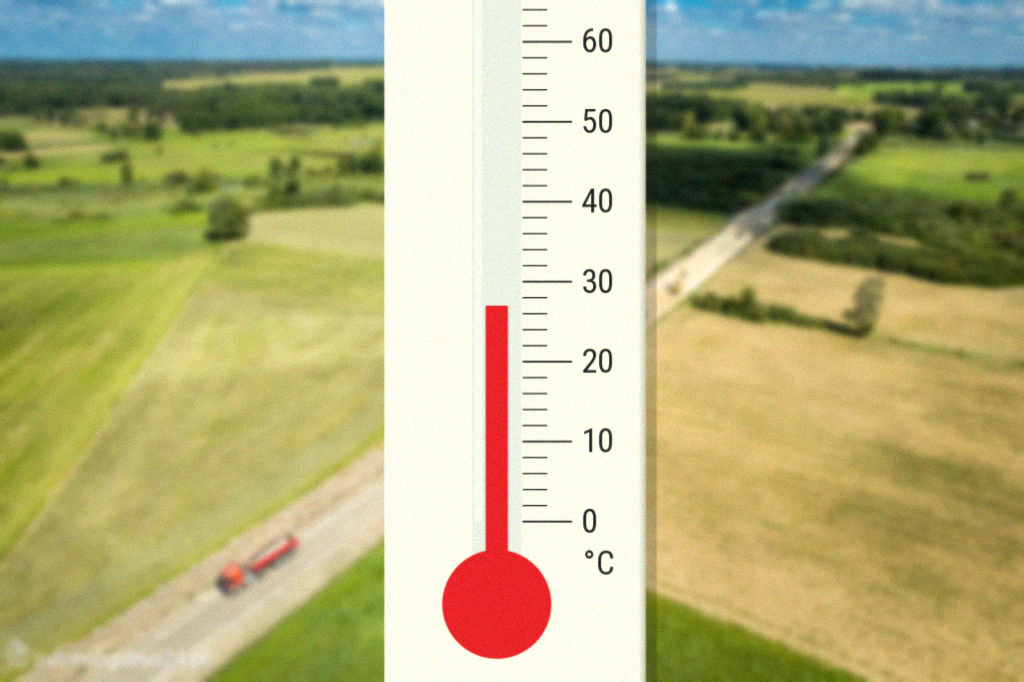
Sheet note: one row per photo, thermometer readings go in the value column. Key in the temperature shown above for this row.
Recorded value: 27 °C
